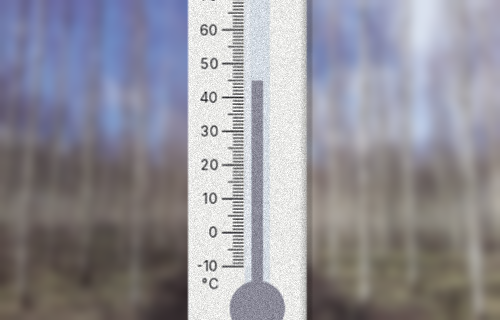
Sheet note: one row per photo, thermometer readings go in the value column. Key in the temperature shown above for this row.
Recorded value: 45 °C
